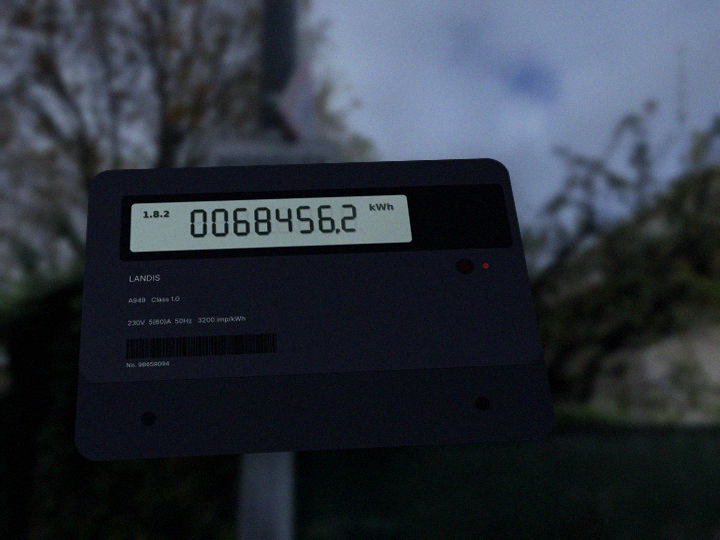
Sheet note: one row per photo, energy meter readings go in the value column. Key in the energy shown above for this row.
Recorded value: 68456.2 kWh
